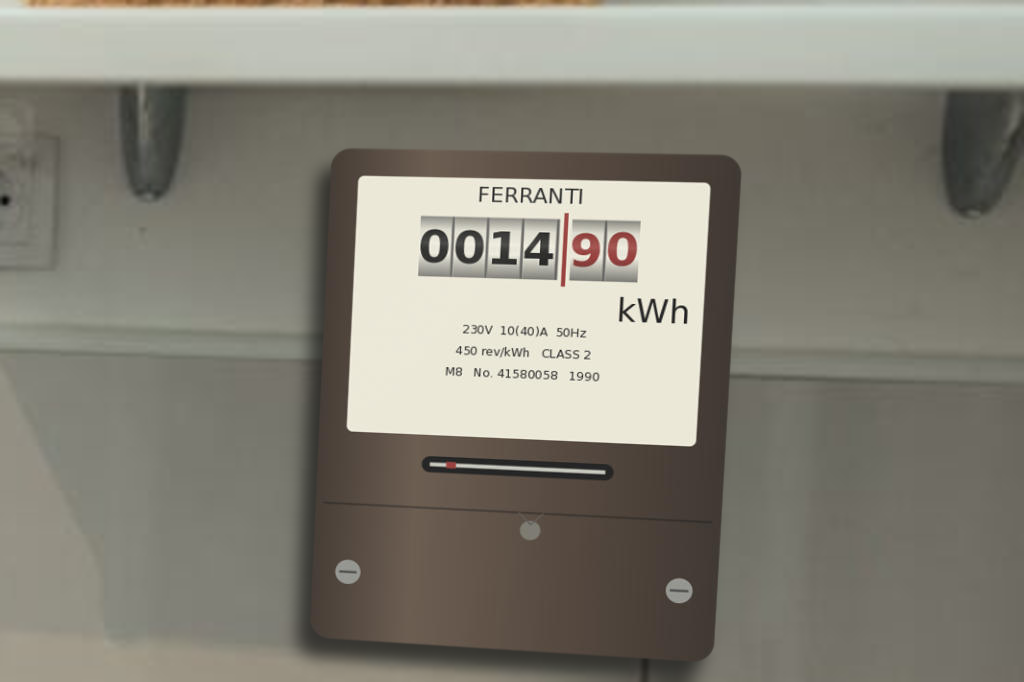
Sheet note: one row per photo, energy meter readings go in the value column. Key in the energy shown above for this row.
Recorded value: 14.90 kWh
